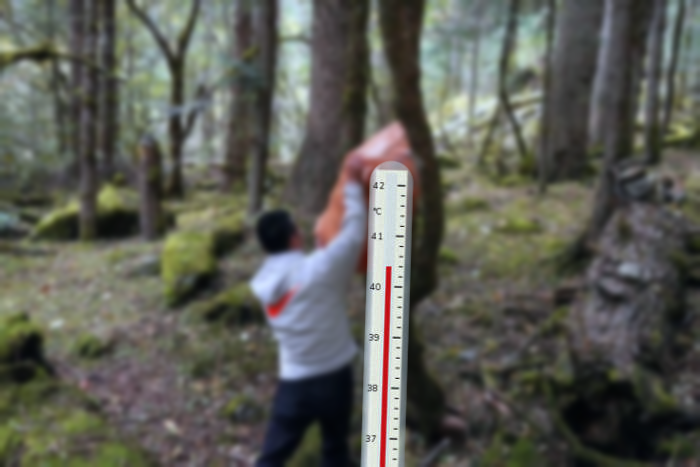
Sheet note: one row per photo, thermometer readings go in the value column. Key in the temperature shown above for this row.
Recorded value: 40.4 °C
